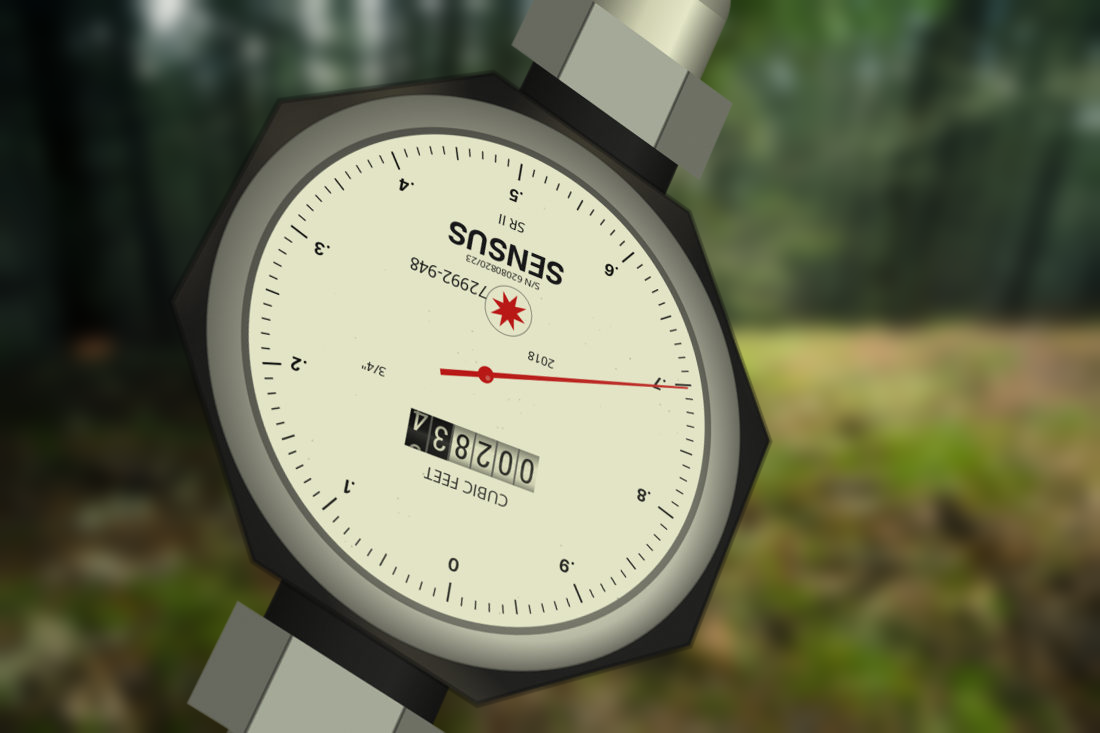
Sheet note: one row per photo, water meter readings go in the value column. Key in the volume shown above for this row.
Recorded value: 2833.70 ft³
